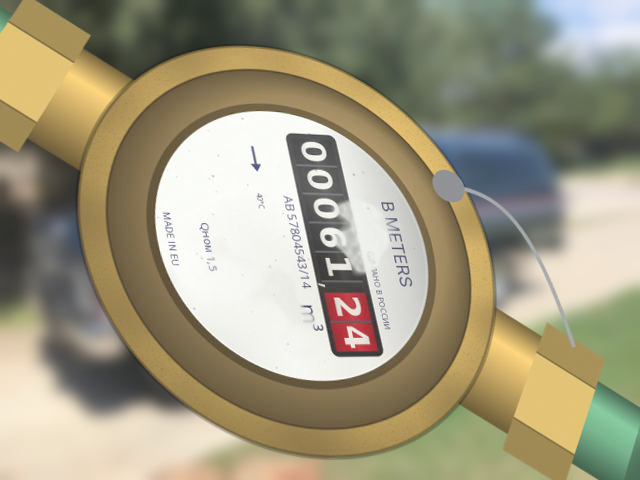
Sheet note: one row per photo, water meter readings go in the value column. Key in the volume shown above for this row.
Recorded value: 61.24 m³
